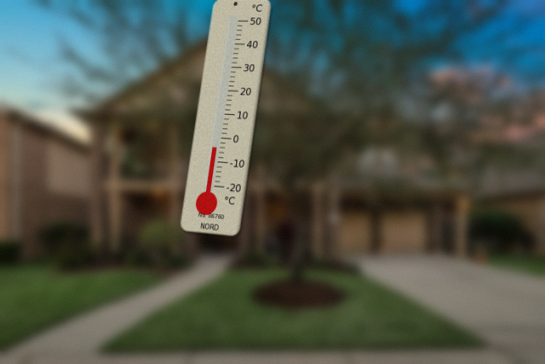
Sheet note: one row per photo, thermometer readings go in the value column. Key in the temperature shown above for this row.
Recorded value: -4 °C
